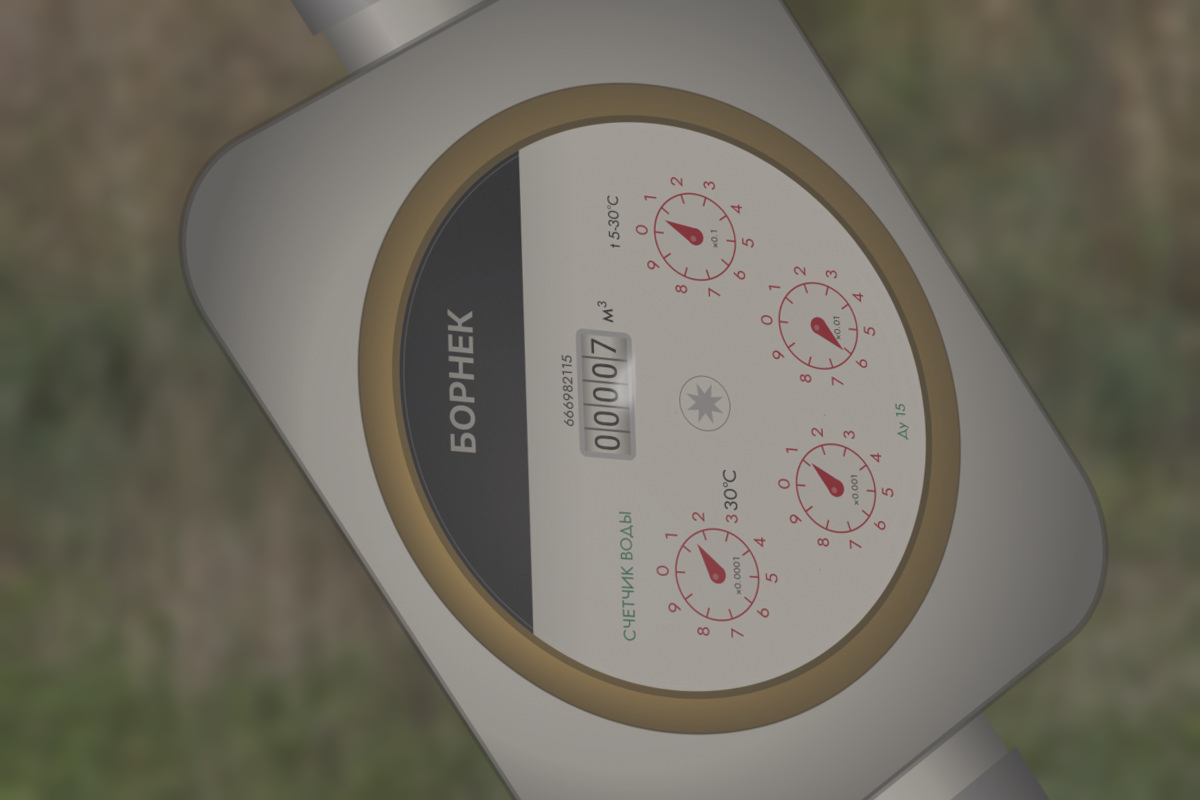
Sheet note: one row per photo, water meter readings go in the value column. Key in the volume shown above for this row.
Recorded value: 7.0611 m³
